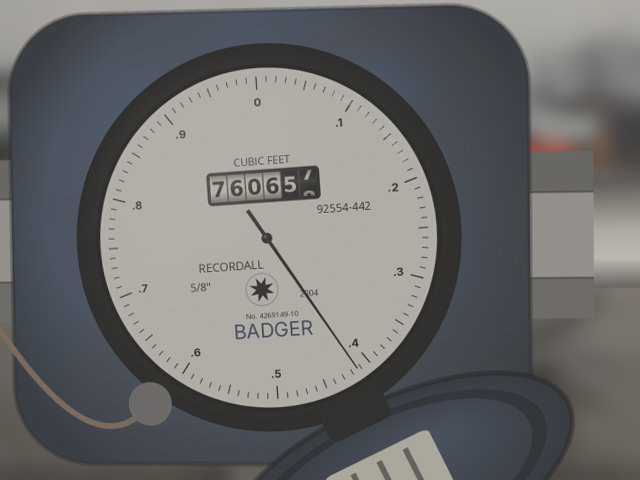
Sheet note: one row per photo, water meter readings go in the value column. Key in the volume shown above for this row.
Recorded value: 760657.41 ft³
